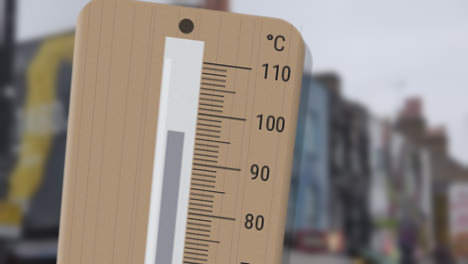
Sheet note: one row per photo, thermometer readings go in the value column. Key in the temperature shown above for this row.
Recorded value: 96 °C
